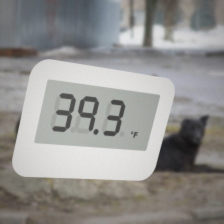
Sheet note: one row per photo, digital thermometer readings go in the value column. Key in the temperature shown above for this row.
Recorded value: 39.3 °F
